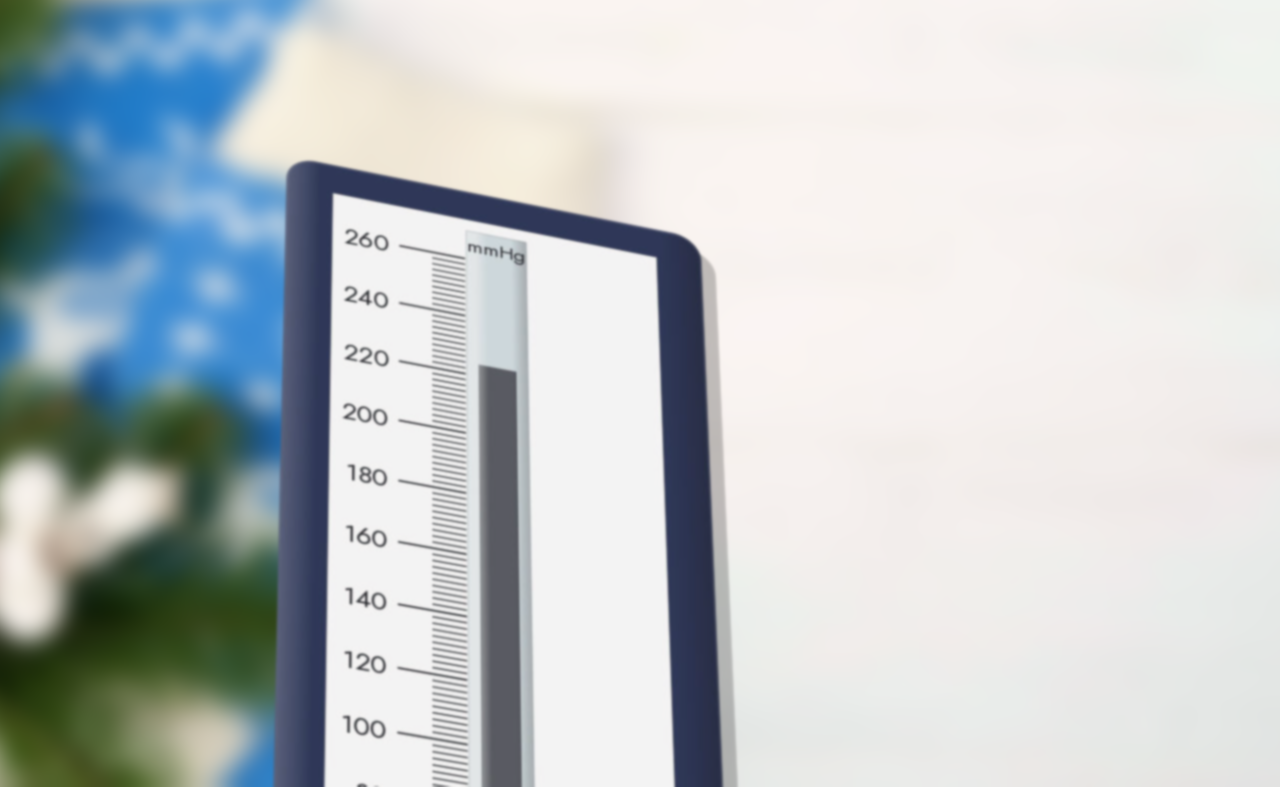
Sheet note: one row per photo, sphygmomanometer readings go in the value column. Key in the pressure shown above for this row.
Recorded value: 224 mmHg
